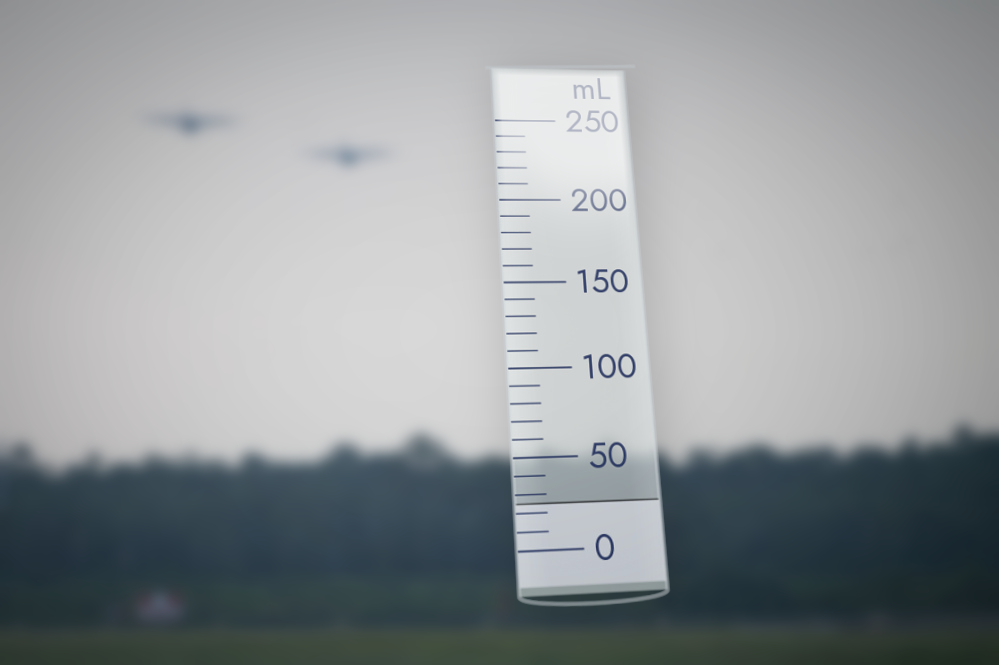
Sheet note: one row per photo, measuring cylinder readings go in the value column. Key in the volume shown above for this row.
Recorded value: 25 mL
